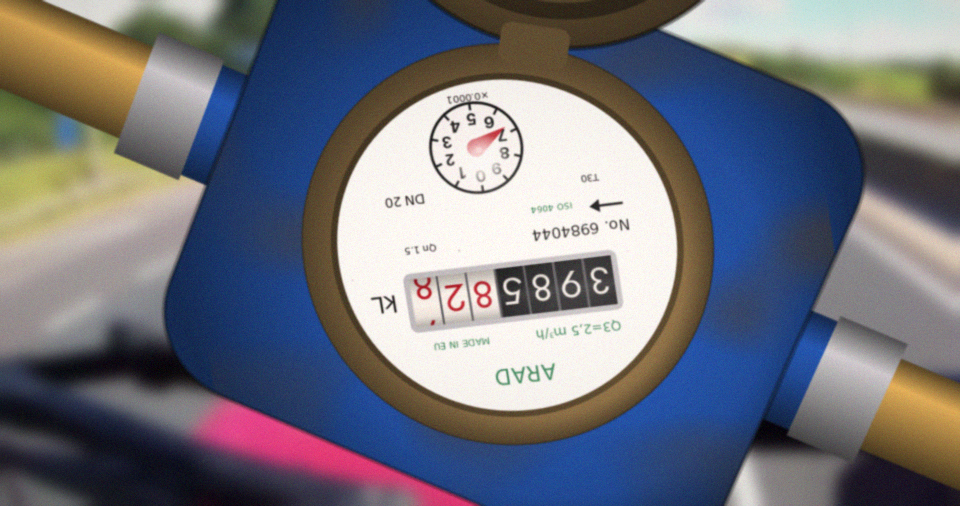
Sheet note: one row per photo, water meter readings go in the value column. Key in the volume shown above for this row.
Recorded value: 3985.8276 kL
